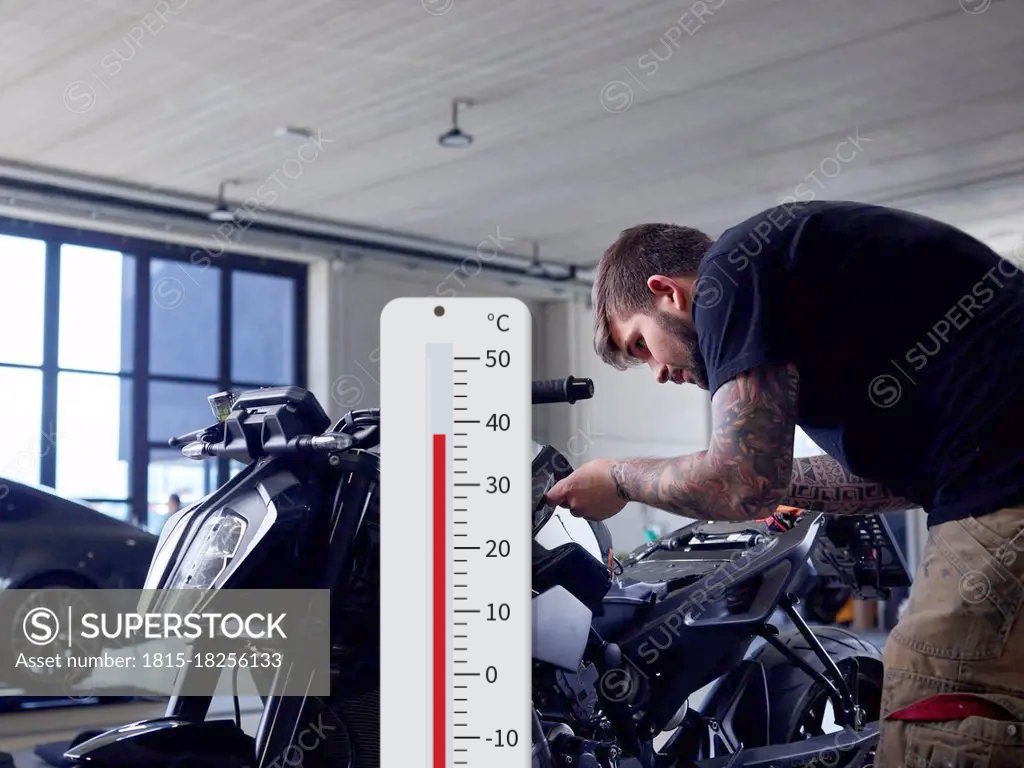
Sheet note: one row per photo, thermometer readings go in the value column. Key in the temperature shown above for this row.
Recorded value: 38 °C
